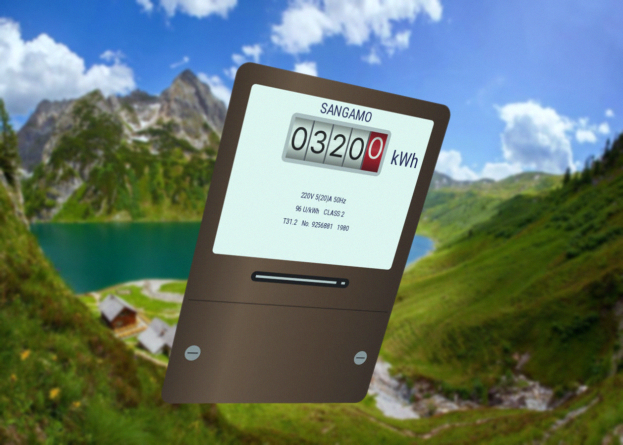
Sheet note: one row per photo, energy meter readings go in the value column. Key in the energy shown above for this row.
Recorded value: 320.0 kWh
